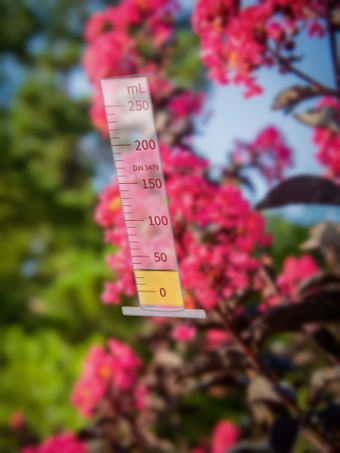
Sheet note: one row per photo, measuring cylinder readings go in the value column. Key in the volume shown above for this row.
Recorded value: 30 mL
